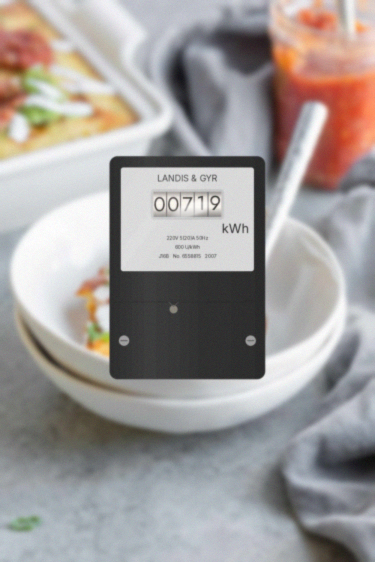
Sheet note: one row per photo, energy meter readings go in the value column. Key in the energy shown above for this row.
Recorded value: 719 kWh
